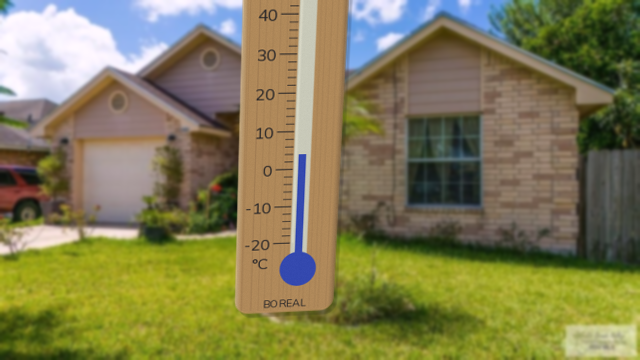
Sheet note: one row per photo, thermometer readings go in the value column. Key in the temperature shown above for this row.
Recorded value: 4 °C
